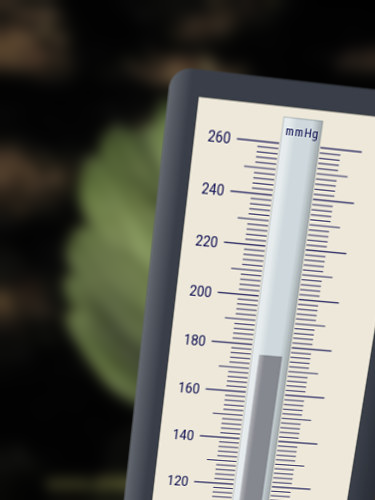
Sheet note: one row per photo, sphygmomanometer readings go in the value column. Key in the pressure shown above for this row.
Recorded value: 176 mmHg
